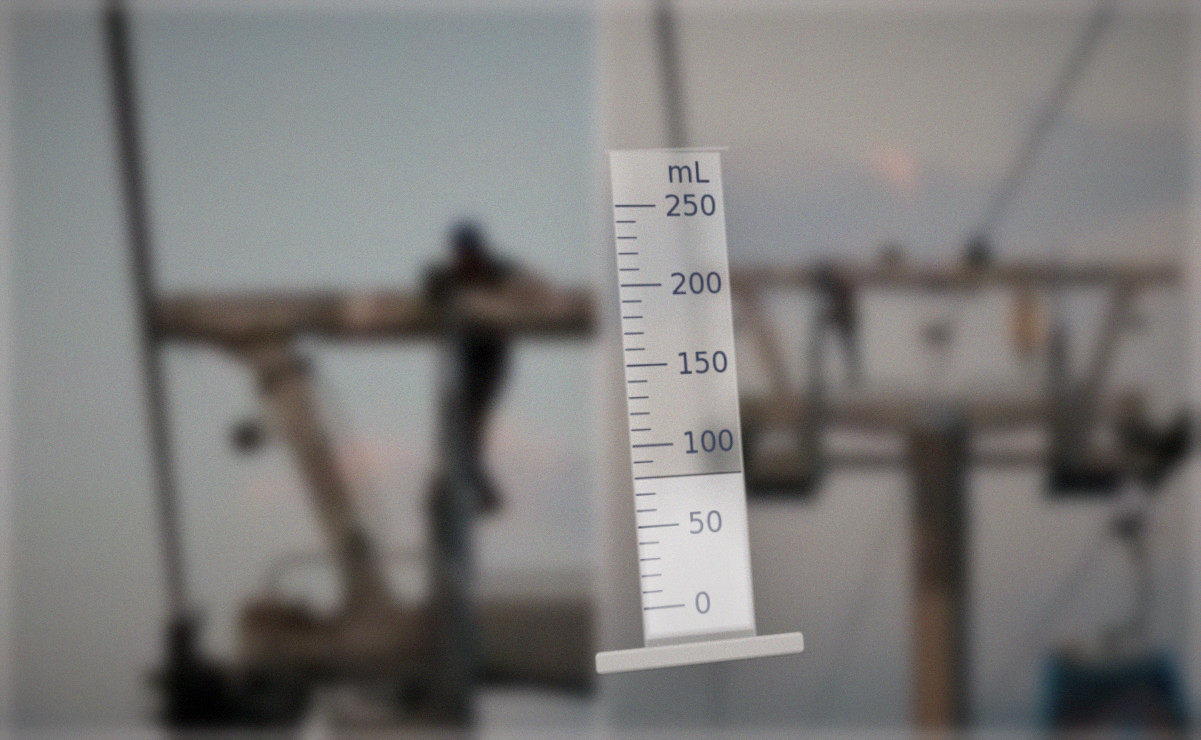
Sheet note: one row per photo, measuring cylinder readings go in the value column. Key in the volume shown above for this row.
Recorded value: 80 mL
